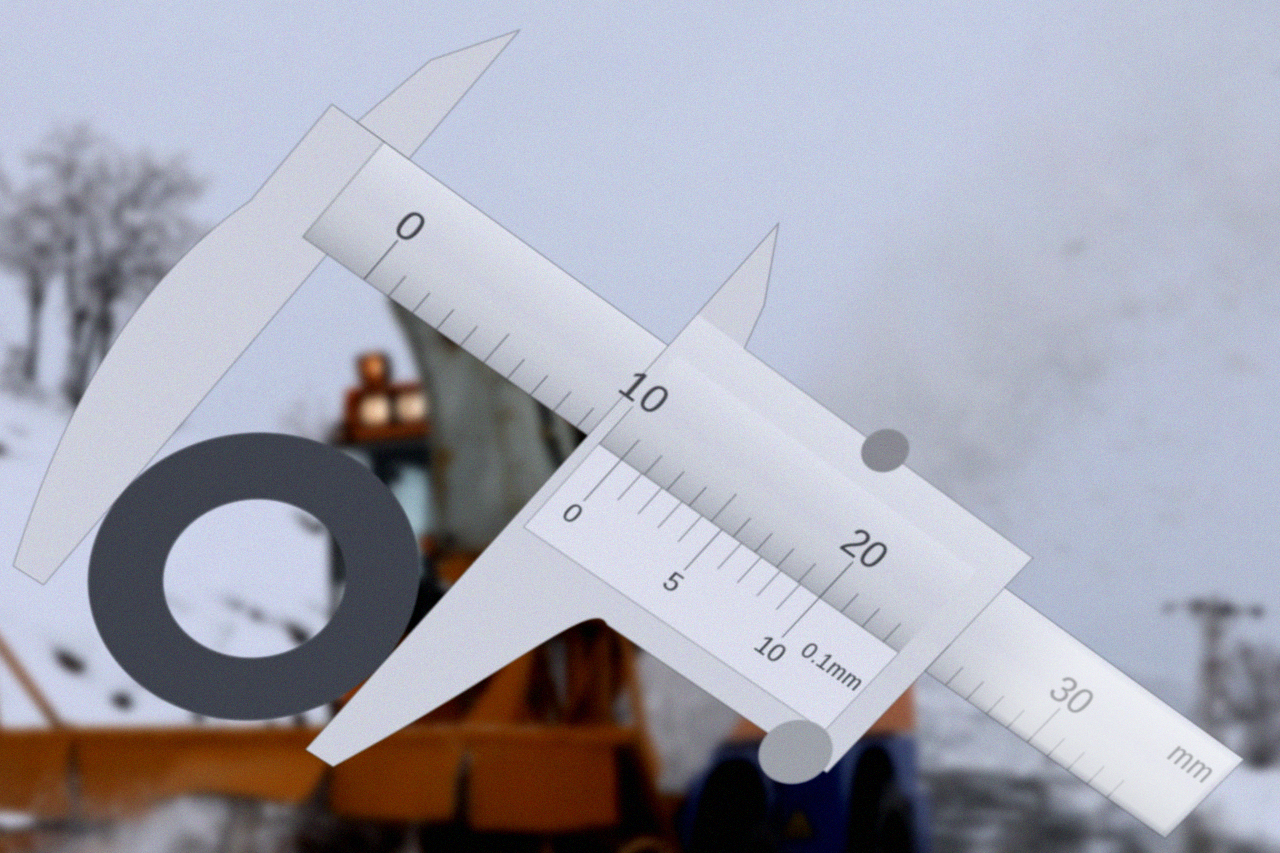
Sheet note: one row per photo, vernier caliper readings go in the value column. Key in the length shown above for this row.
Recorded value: 11.0 mm
